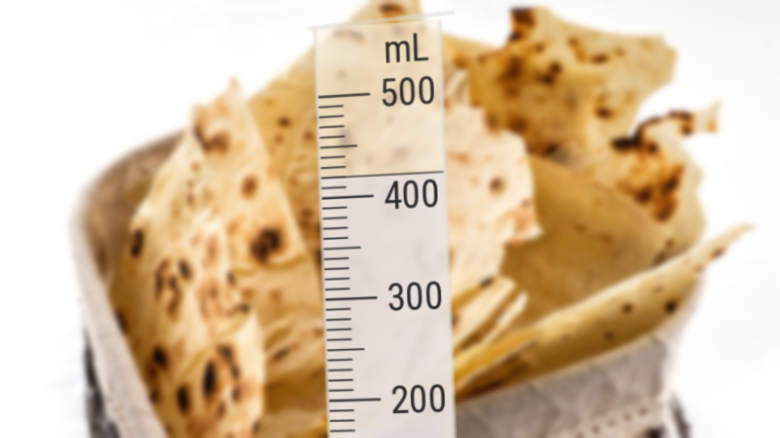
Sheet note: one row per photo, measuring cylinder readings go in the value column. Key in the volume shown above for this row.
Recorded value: 420 mL
